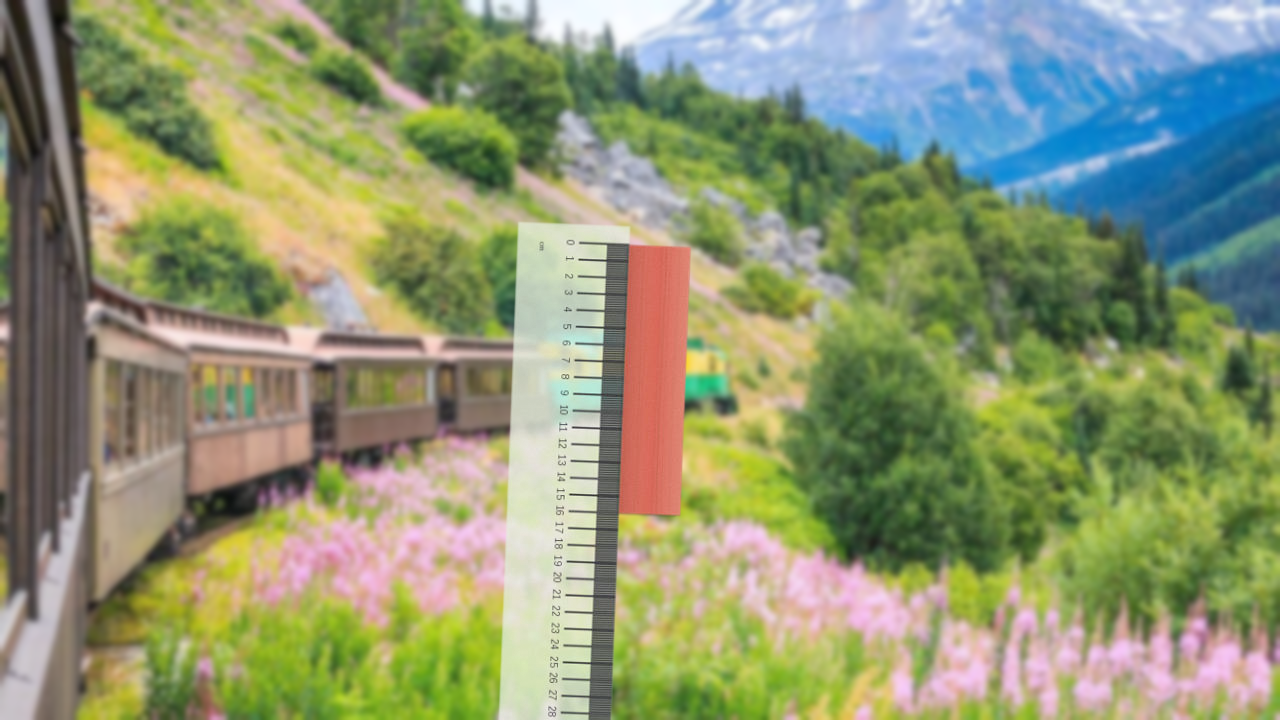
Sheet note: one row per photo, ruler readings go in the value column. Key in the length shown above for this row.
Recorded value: 16 cm
